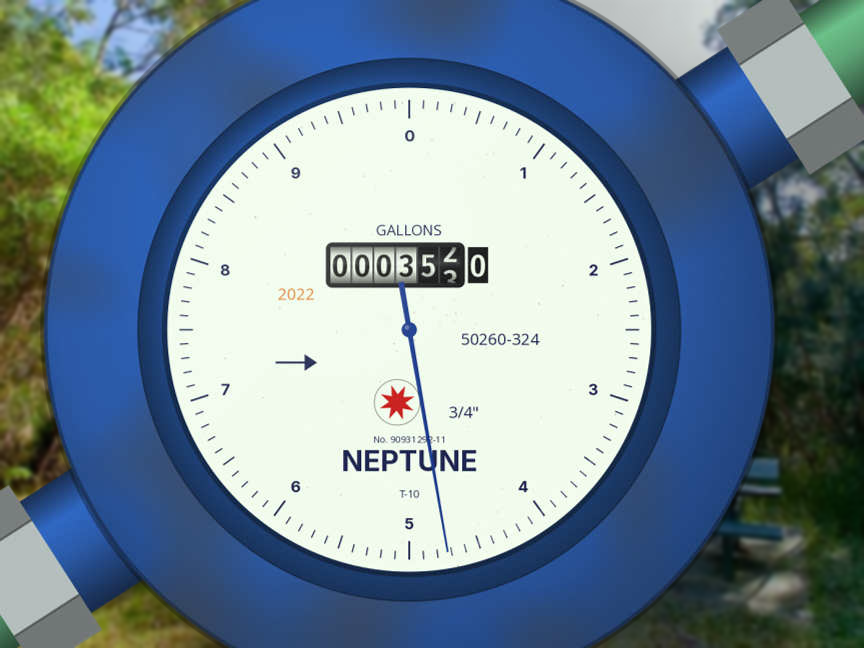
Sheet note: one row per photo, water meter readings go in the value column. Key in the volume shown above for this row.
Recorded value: 3524.7 gal
